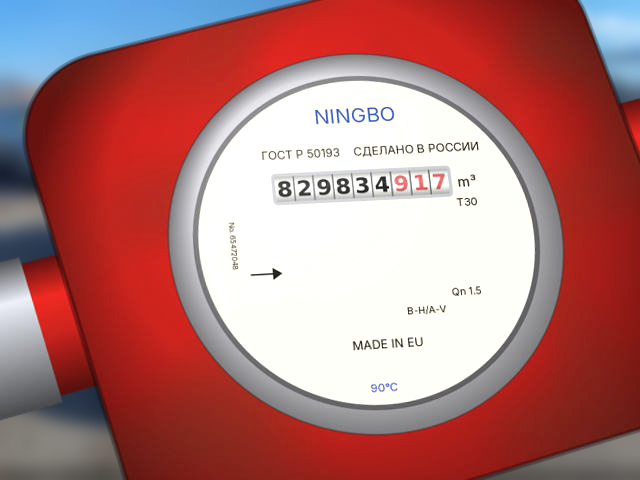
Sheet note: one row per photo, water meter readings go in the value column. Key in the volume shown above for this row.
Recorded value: 829834.917 m³
